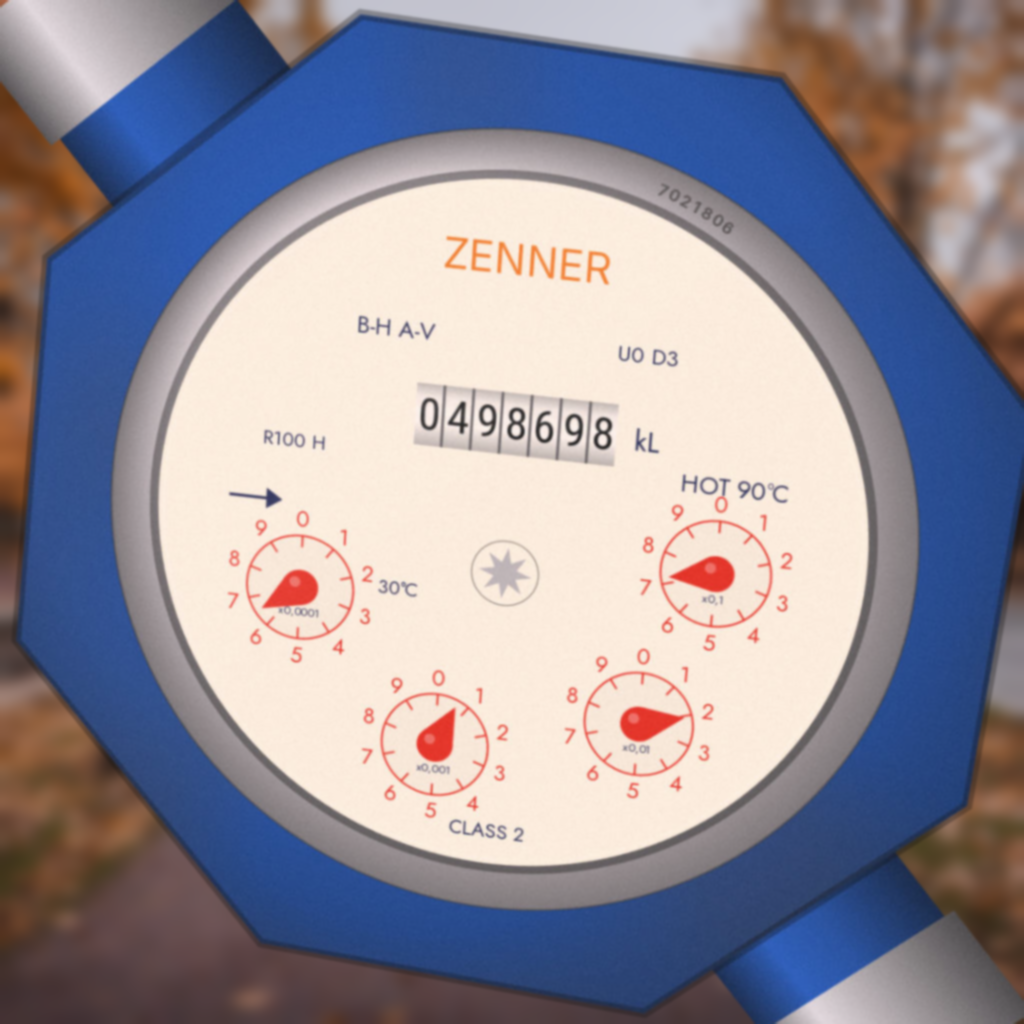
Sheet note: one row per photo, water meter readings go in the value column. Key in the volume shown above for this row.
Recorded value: 498698.7206 kL
